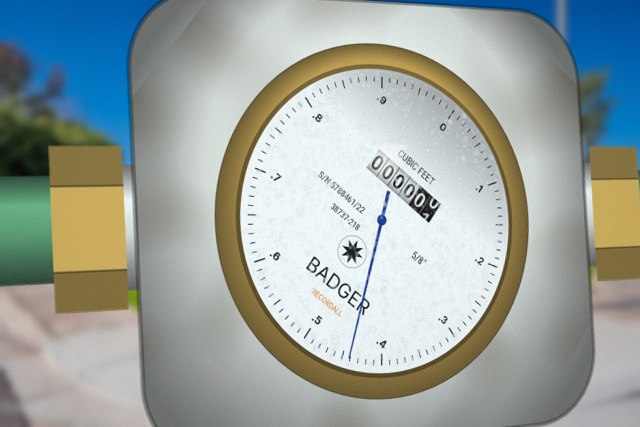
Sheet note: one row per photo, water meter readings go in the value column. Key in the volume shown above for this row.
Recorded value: 0.44 ft³
